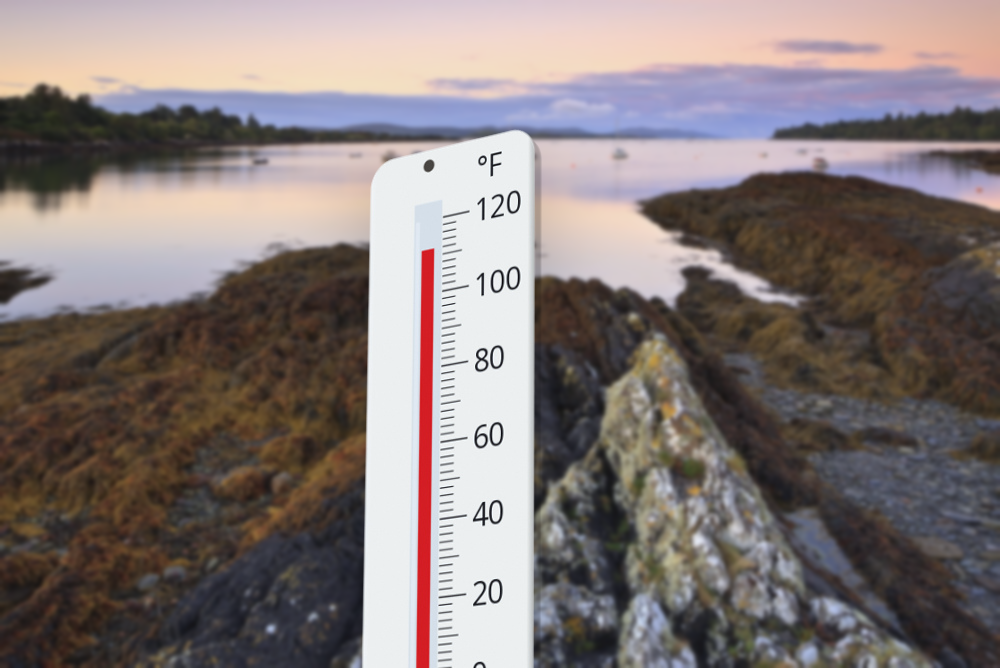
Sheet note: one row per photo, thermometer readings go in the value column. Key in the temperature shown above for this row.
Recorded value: 112 °F
